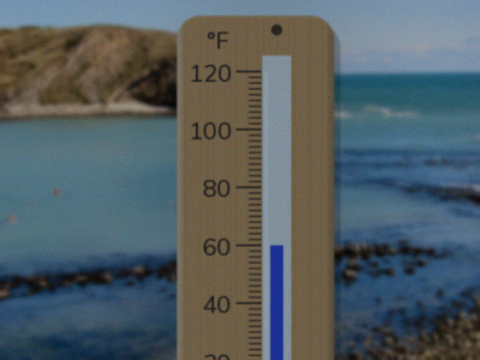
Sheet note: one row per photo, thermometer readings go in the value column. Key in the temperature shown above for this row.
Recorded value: 60 °F
